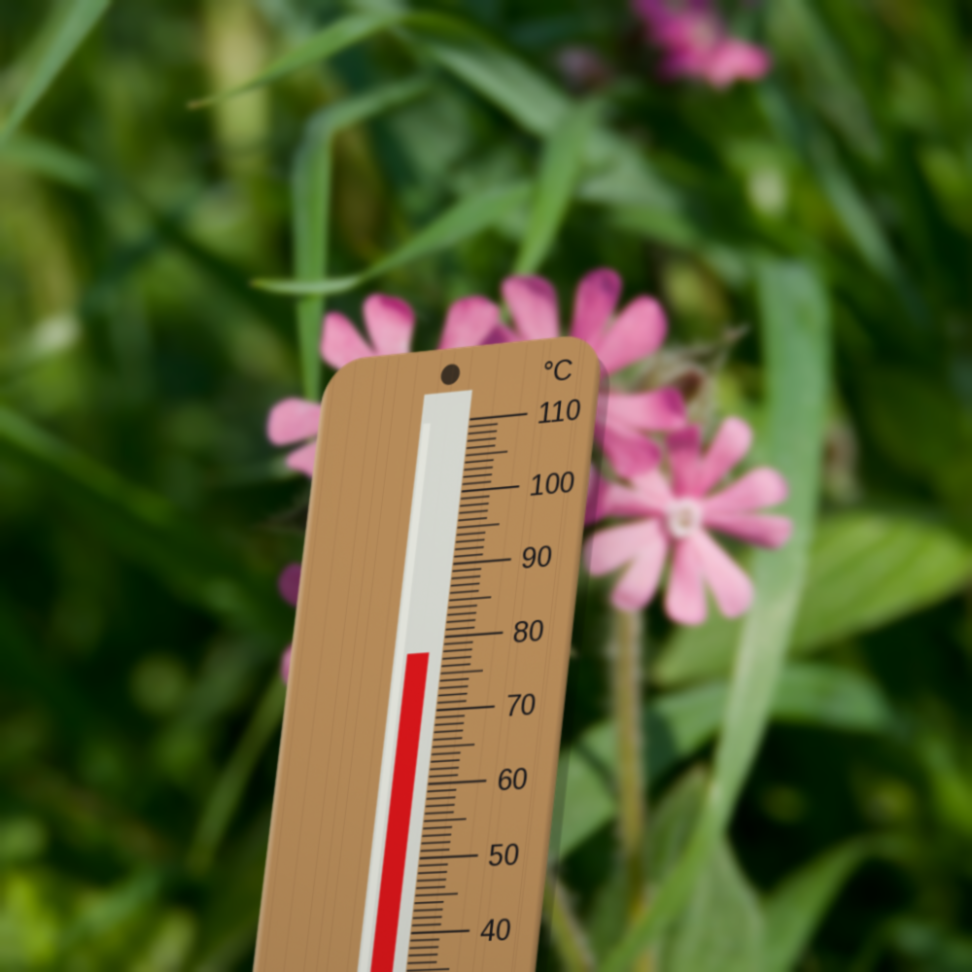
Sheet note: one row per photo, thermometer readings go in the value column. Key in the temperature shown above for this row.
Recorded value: 78 °C
